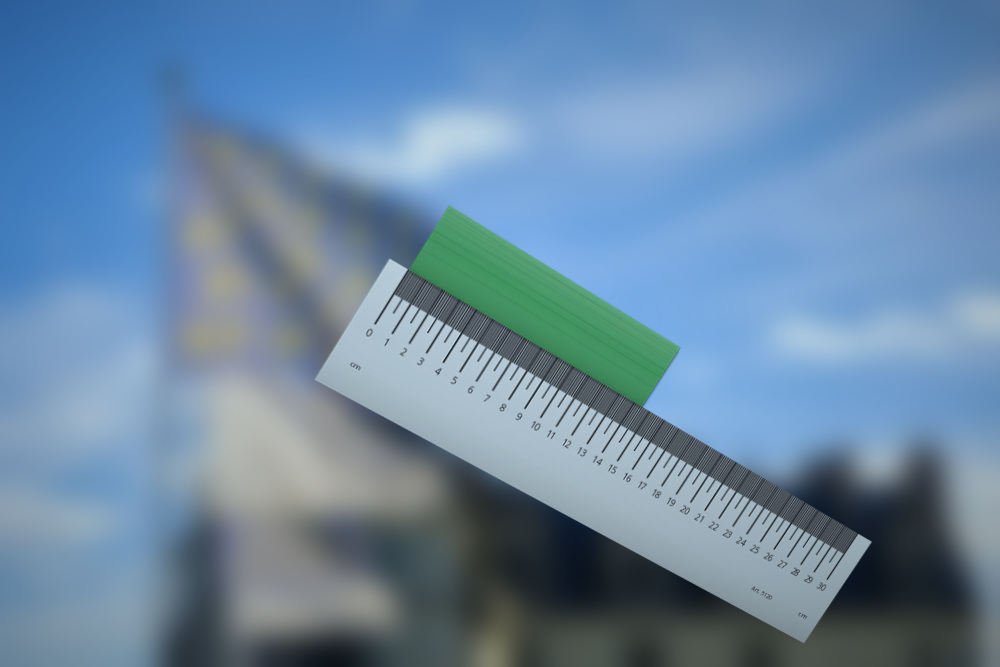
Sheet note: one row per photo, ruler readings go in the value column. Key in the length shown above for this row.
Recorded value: 14.5 cm
